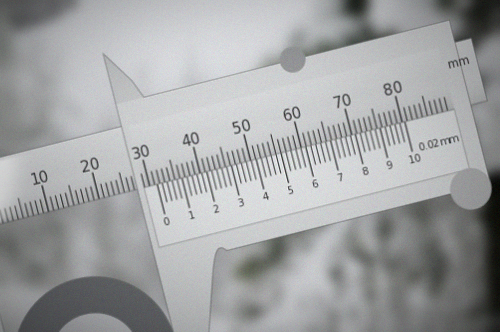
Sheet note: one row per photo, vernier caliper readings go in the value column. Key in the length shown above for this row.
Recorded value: 31.5 mm
